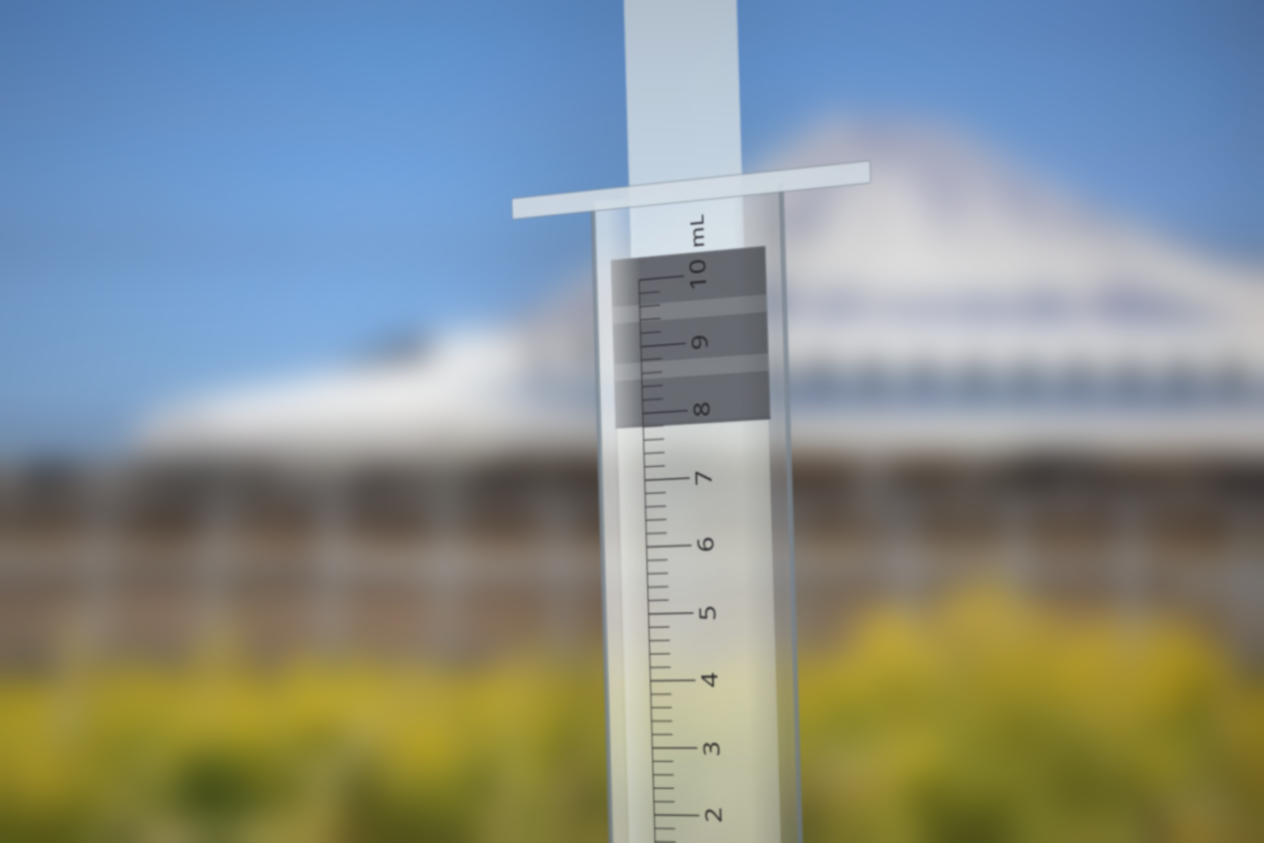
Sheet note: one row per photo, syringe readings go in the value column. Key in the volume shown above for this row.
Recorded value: 7.8 mL
